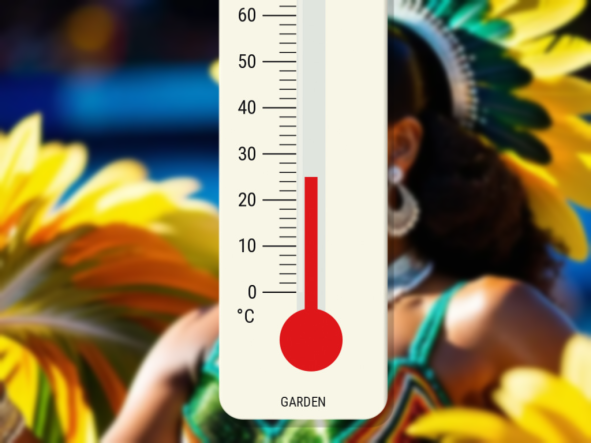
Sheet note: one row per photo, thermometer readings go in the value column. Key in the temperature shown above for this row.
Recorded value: 25 °C
